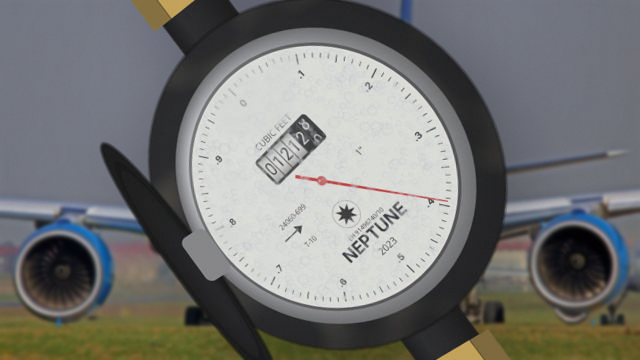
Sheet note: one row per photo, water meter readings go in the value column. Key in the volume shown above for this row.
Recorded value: 12128.39 ft³
